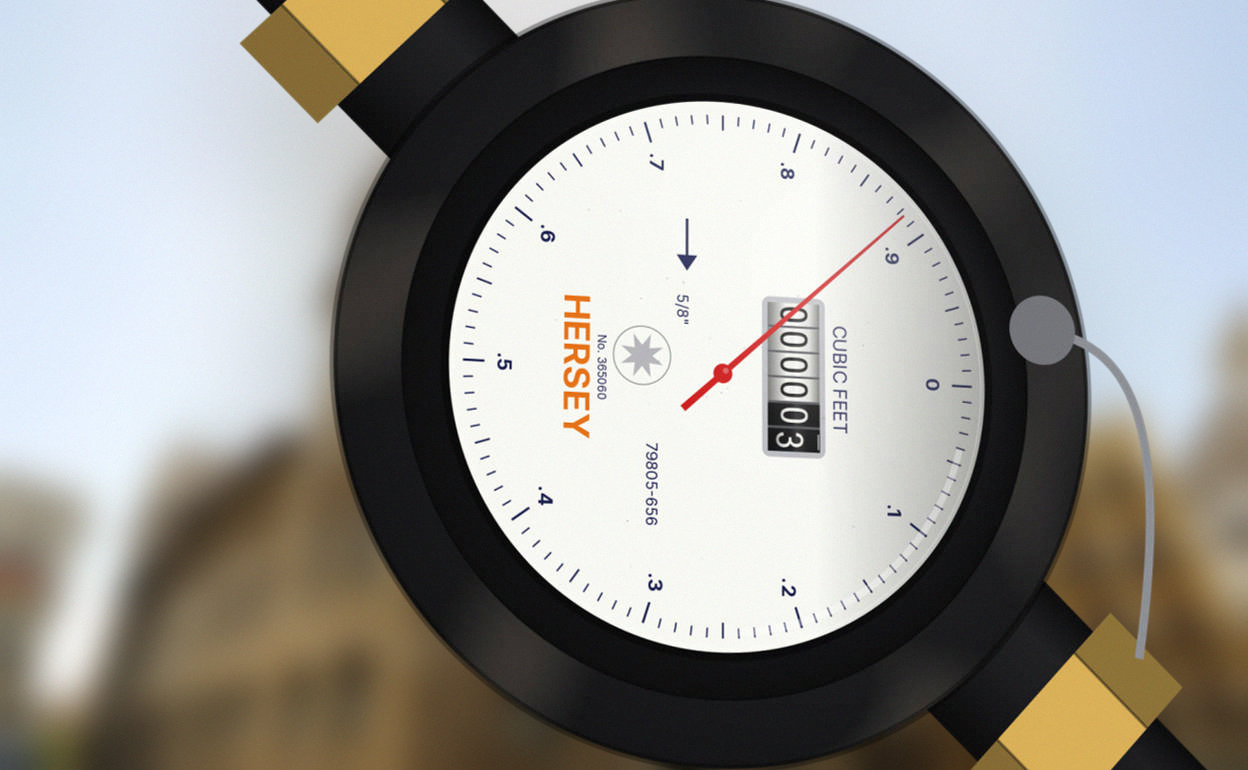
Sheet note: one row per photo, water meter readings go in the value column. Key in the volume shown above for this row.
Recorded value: 2.88 ft³
